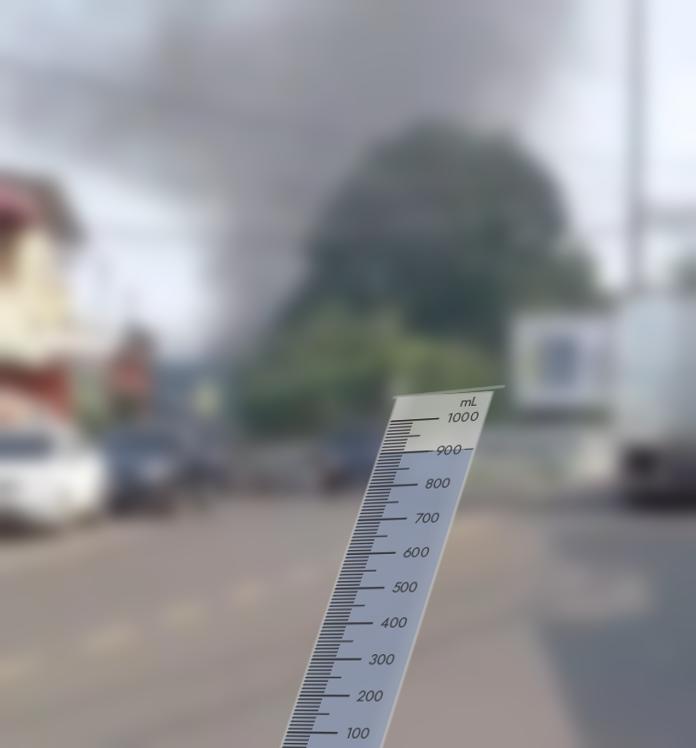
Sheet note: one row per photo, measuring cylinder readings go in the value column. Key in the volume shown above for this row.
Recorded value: 900 mL
